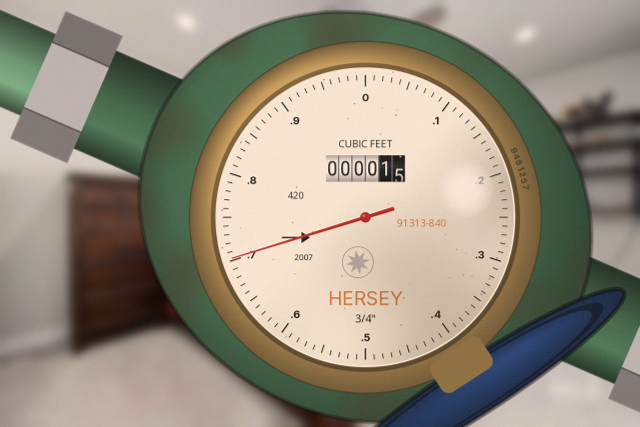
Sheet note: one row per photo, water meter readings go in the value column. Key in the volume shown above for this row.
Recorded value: 14.70 ft³
